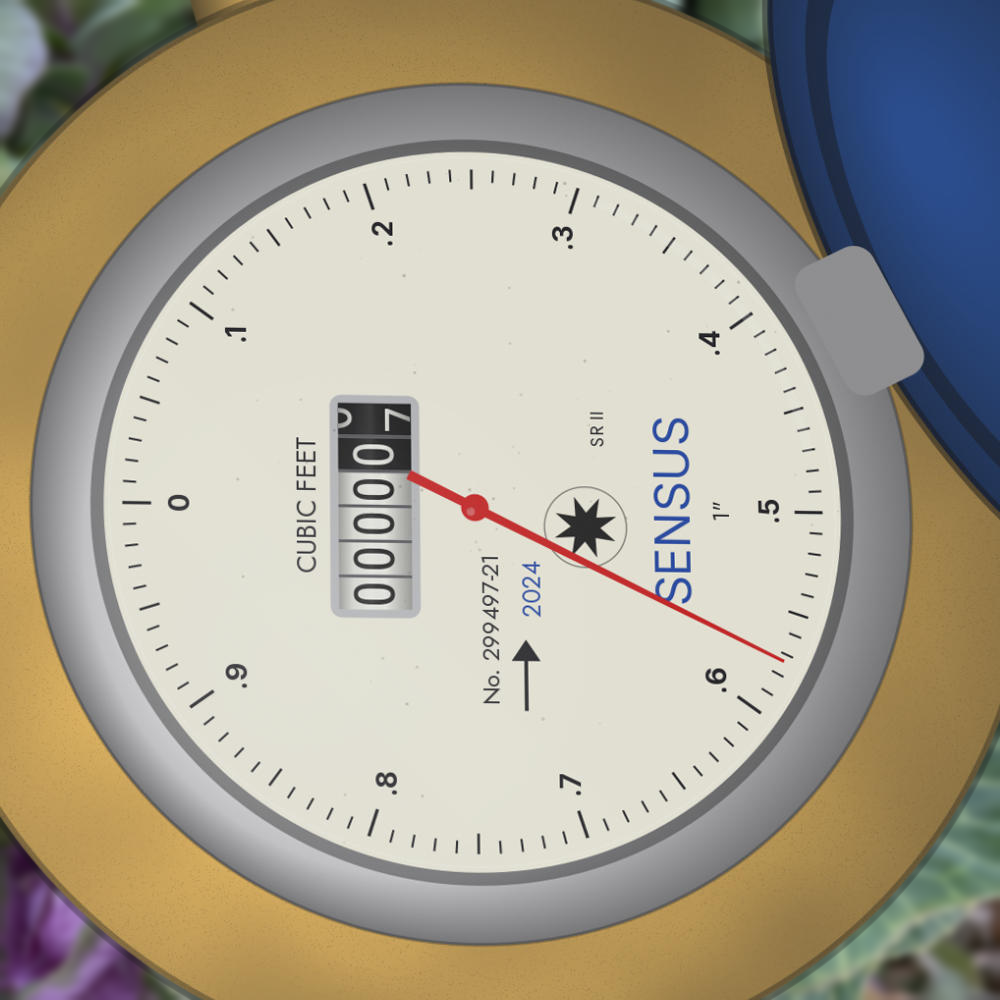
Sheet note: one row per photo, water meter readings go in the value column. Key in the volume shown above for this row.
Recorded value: 6.57 ft³
